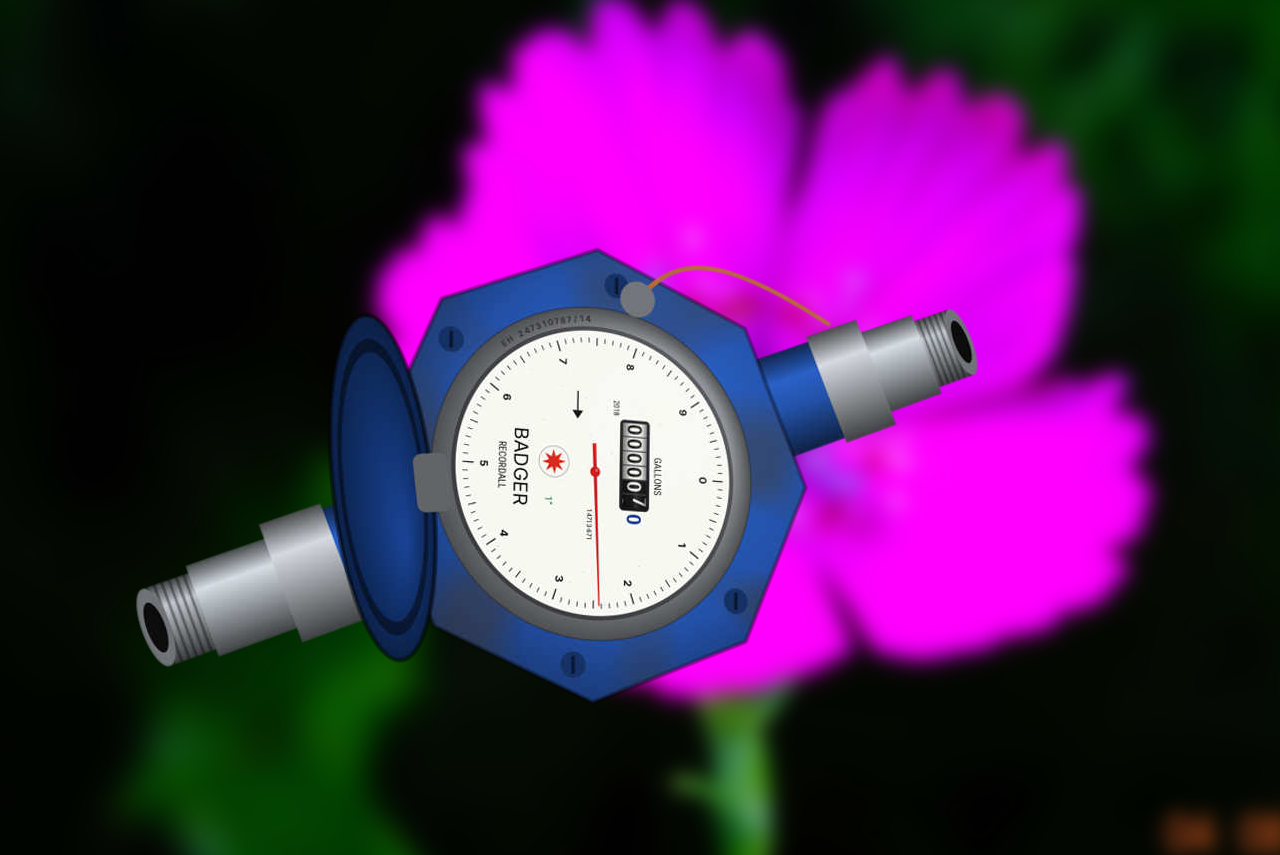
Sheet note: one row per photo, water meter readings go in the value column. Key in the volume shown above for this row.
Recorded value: 72.4 gal
